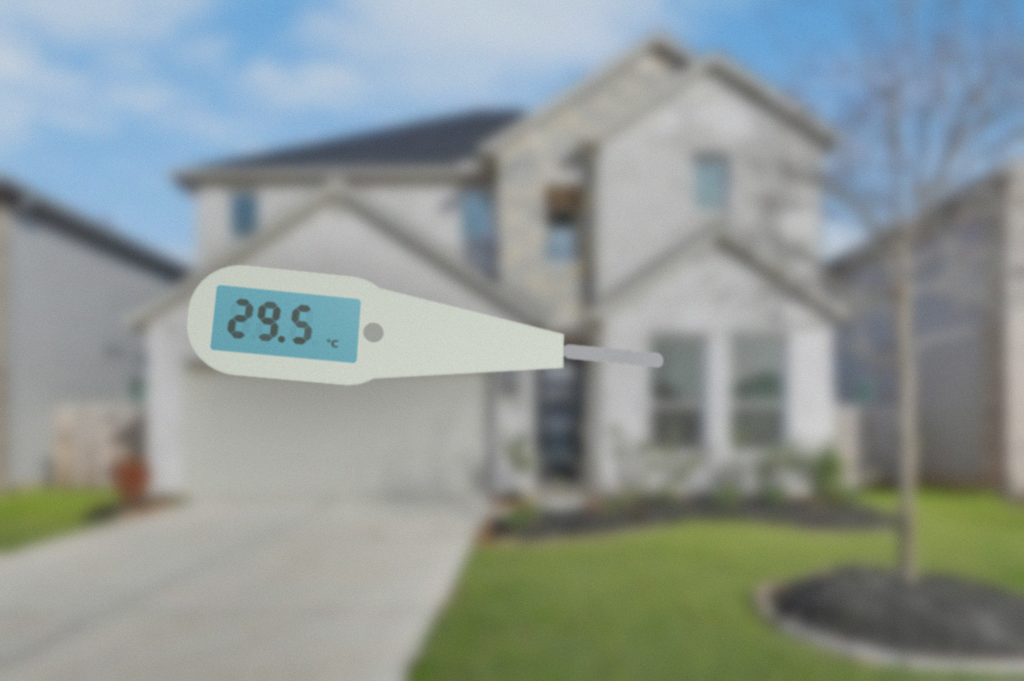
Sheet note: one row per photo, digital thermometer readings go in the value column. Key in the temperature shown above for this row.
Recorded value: 29.5 °C
